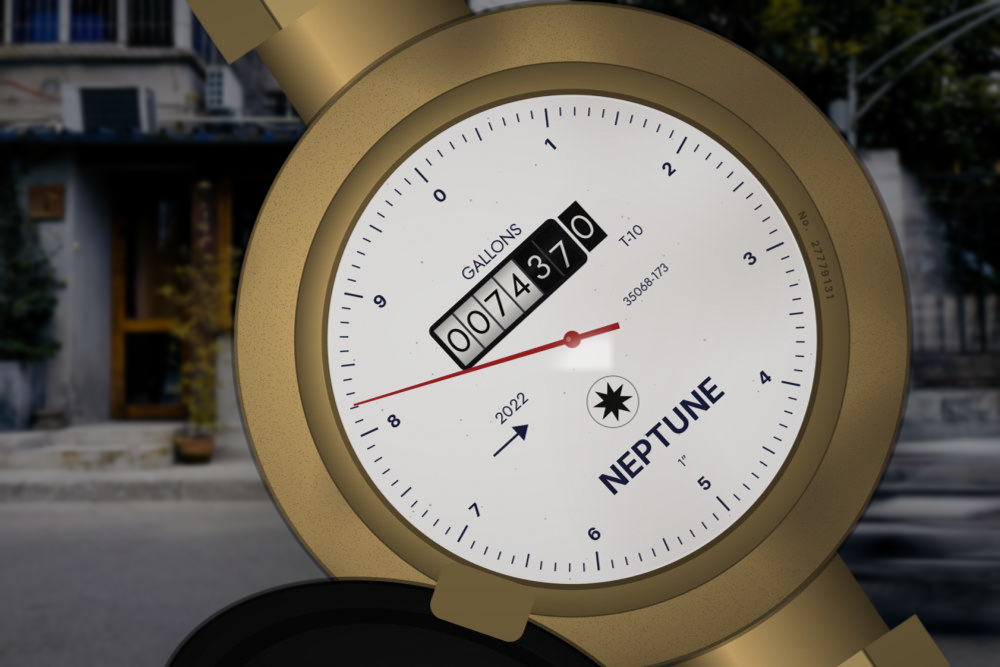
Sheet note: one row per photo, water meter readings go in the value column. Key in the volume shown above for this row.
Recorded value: 74368.2 gal
